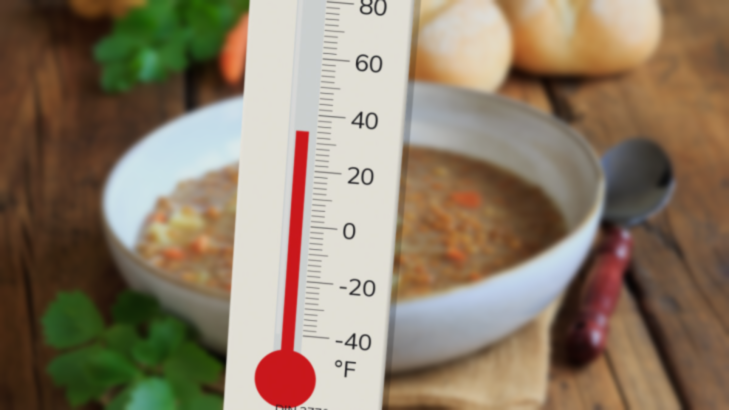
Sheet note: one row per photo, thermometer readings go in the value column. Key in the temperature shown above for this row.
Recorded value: 34 °F
